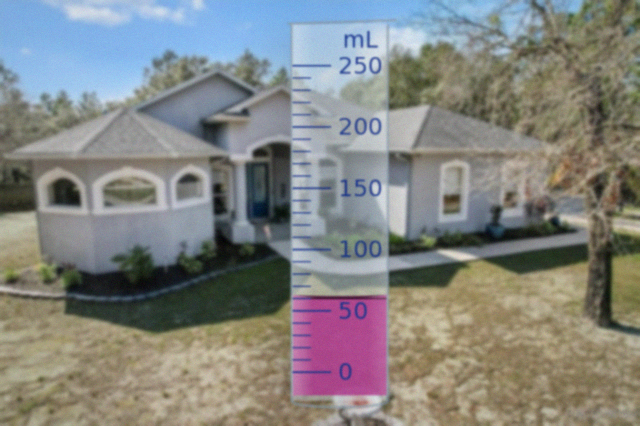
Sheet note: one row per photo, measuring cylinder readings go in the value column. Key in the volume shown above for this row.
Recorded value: 60 mL
